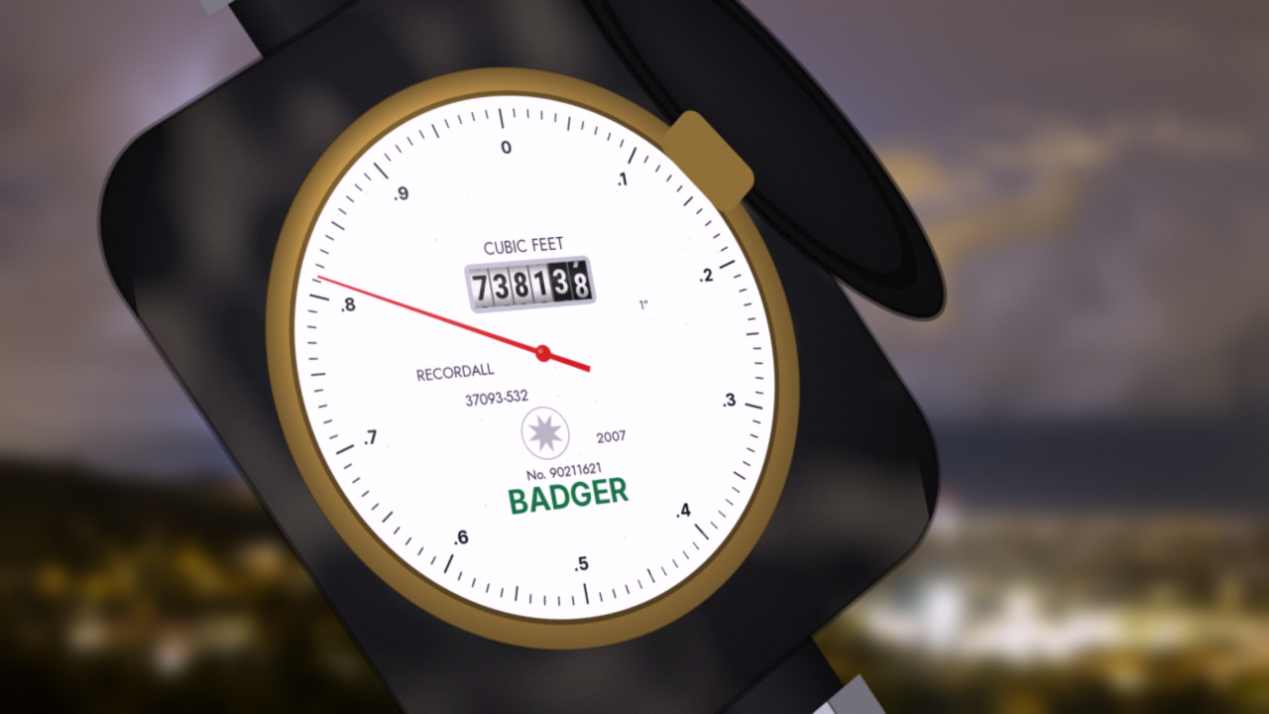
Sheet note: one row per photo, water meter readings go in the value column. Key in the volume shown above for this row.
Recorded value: 738137.81 ft³
